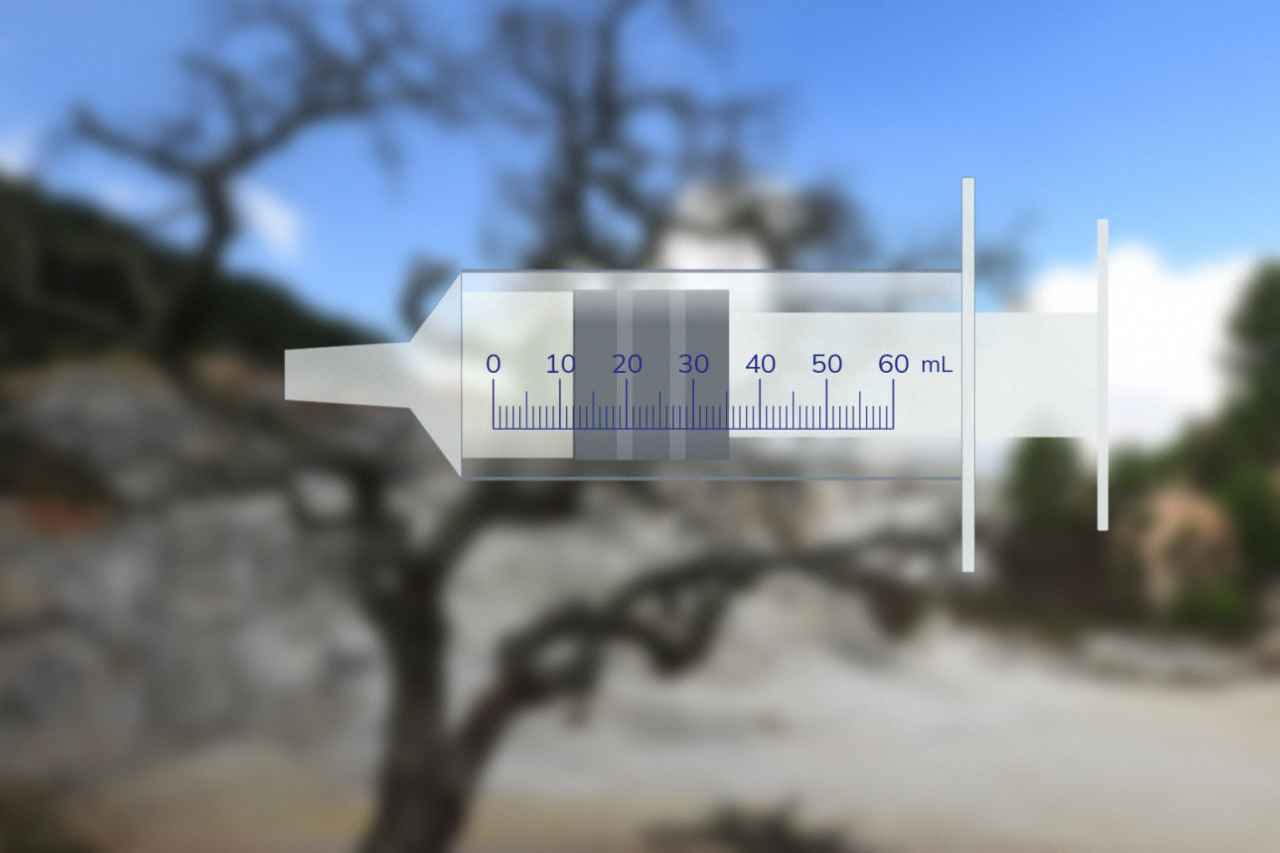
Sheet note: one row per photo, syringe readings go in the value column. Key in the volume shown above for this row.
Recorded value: 12 mL
